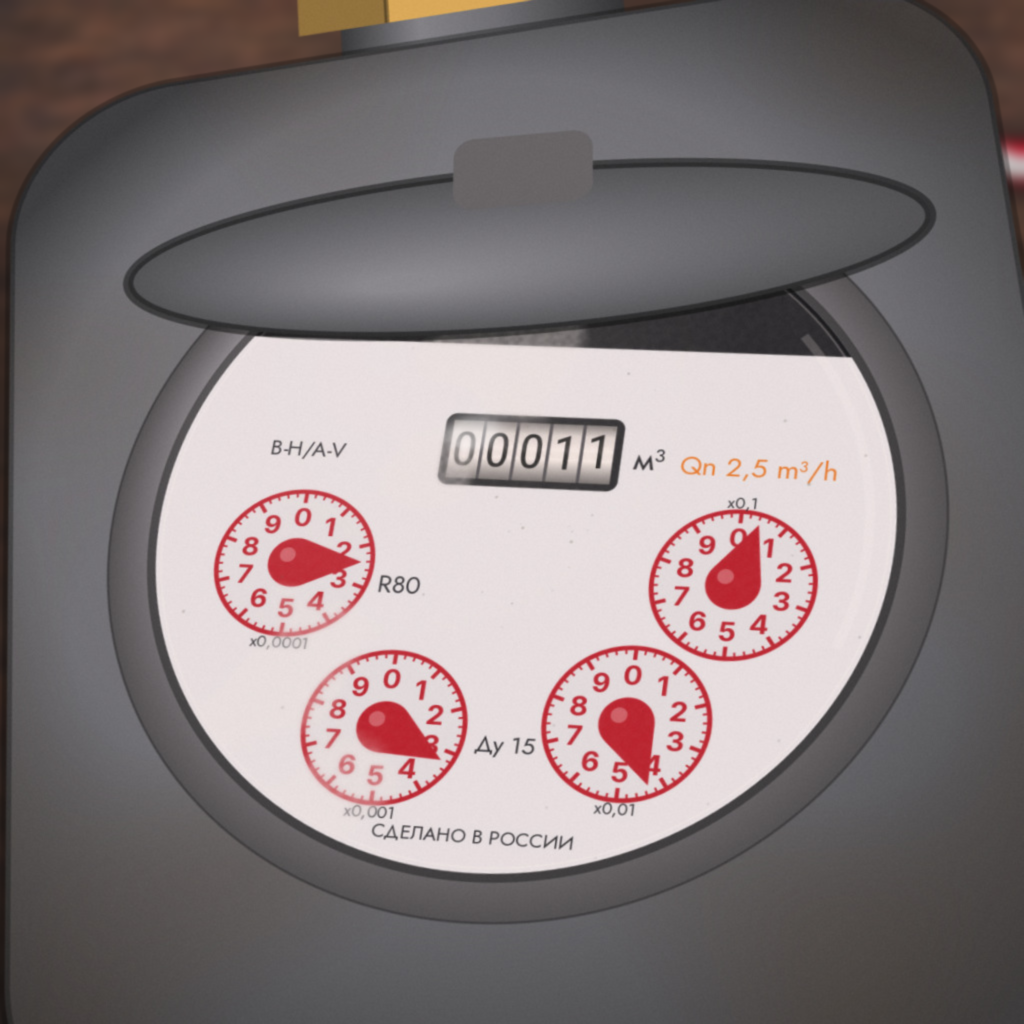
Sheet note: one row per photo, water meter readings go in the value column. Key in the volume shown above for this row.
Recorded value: 11.0432 m³
